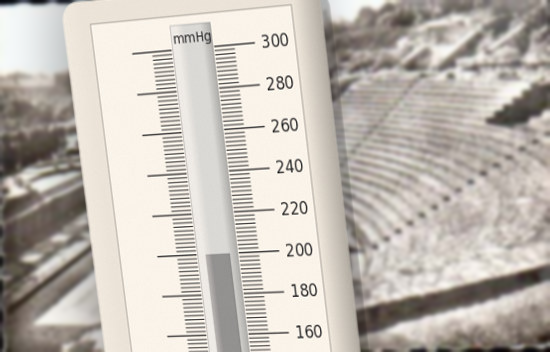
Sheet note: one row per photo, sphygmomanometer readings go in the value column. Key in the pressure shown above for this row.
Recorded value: 200 mmHg
